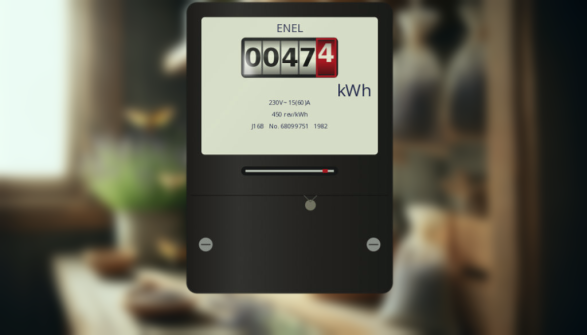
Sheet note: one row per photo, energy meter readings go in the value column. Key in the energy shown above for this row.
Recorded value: 47.4 kWh
